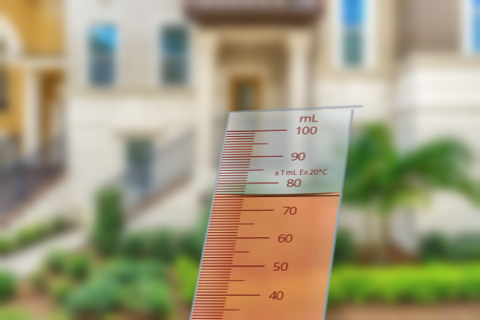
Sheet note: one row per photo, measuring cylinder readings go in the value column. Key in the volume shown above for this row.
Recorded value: 75 mL
